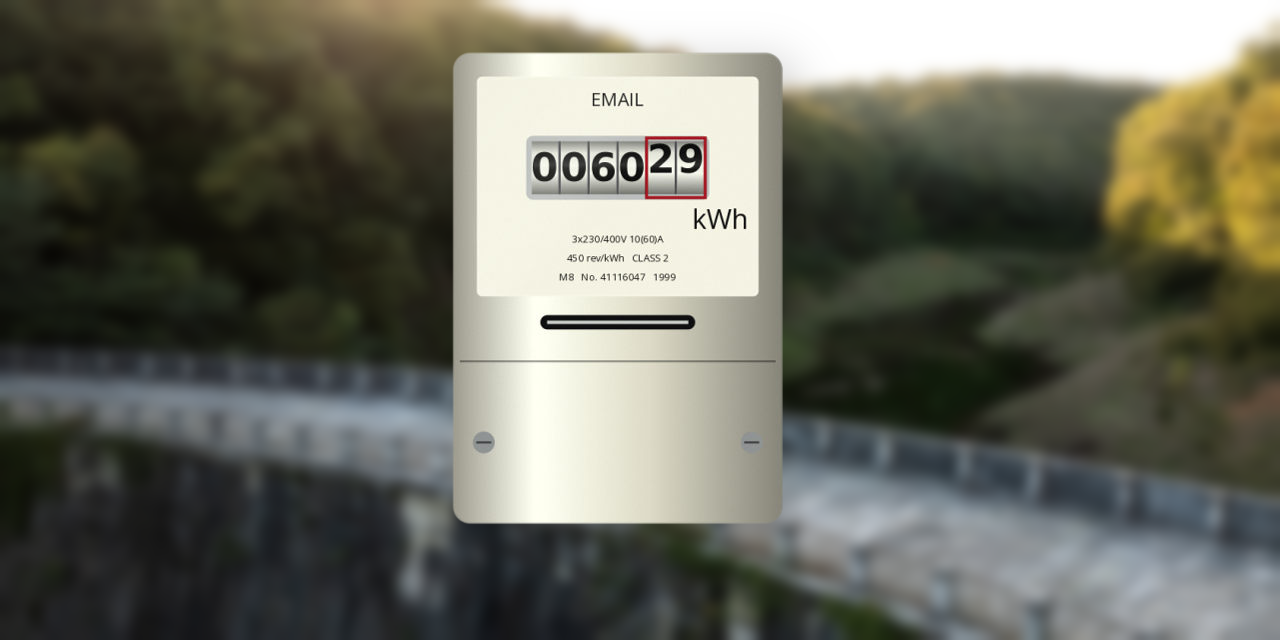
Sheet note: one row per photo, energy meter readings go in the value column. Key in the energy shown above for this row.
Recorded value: 60.29 kWh
